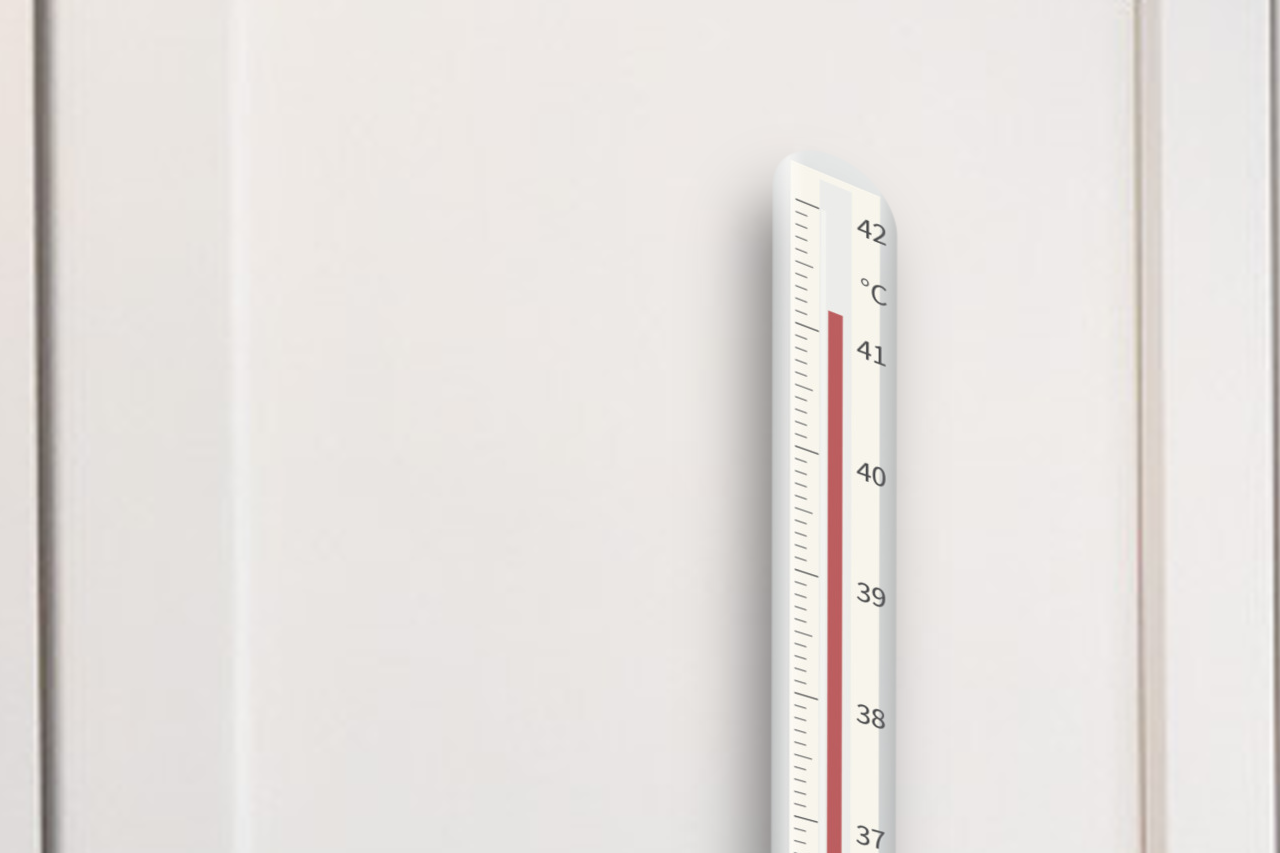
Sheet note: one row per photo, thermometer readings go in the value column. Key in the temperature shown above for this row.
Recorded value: 41.2 °C
